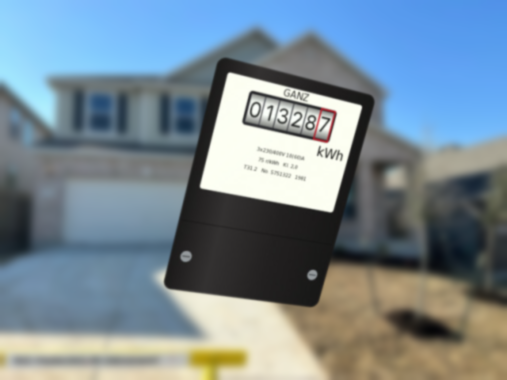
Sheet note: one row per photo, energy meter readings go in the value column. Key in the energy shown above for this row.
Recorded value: 1328.7 kWh
